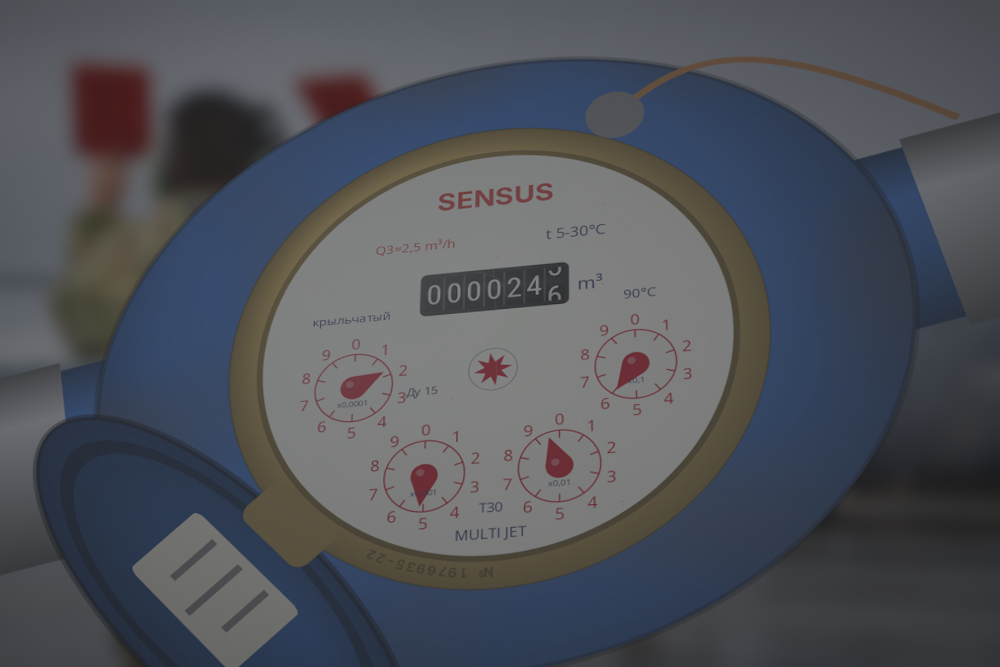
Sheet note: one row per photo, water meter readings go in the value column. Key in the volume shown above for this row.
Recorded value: 245.5951 m³
